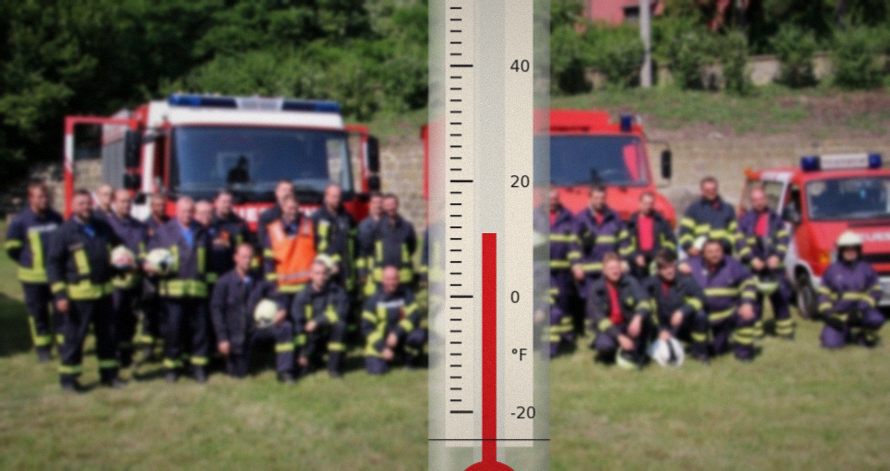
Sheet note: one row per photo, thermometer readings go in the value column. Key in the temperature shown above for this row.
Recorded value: 11 °F
